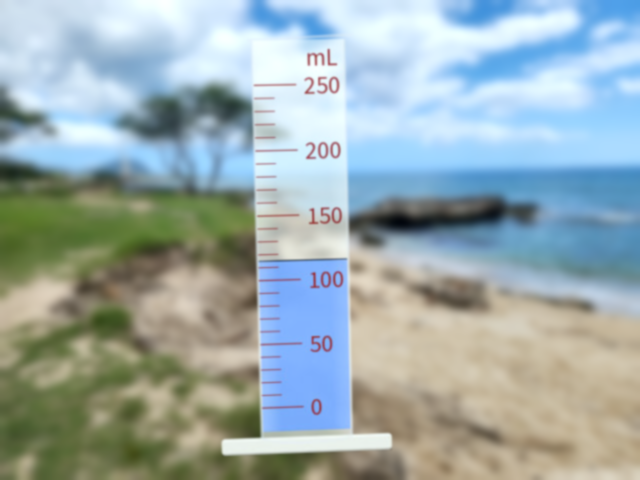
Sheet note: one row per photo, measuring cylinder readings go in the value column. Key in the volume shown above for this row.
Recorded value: 115 mL
